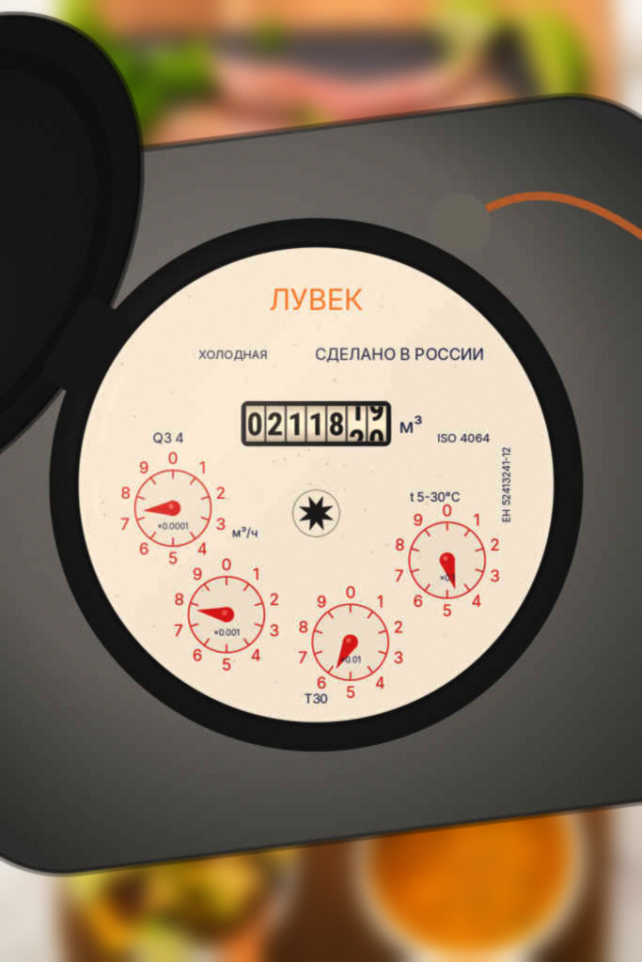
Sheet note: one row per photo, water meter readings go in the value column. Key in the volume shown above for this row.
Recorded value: 211819.4577 m³
